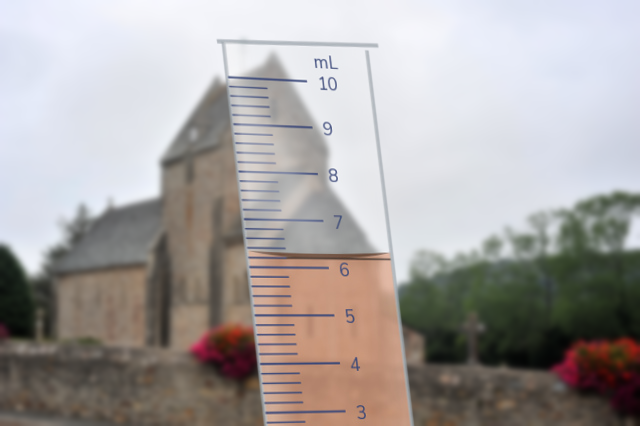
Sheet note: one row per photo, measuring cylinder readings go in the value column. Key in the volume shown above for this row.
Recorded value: 6.2 mL
